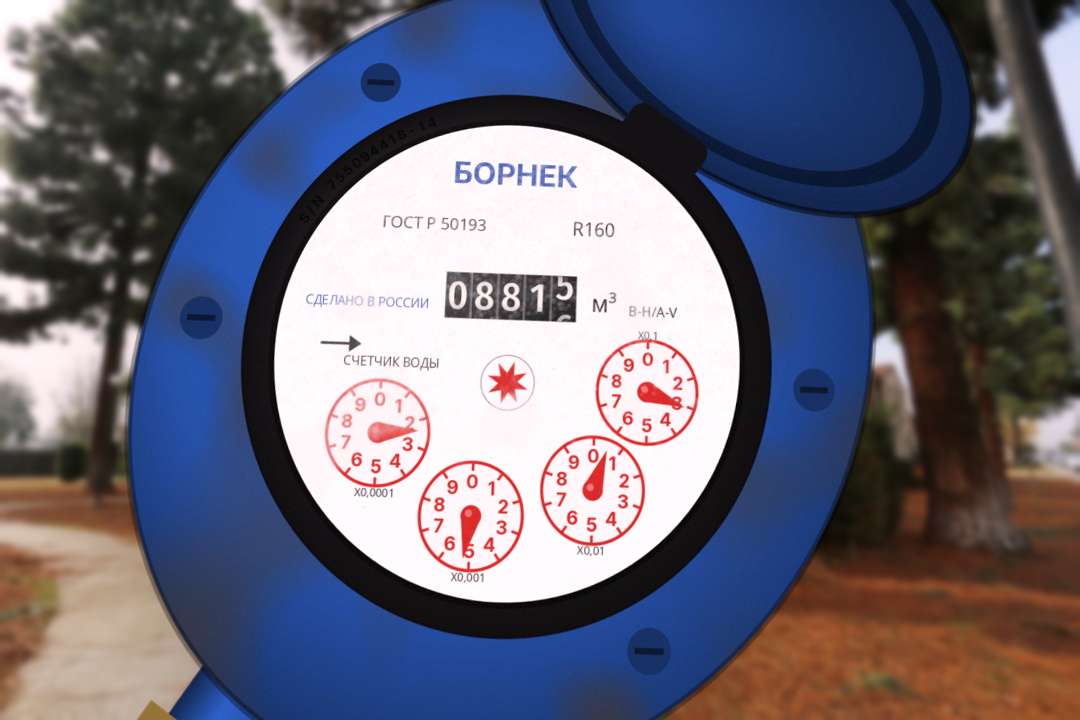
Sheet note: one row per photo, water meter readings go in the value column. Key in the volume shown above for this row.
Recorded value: 8815.3052 m³
